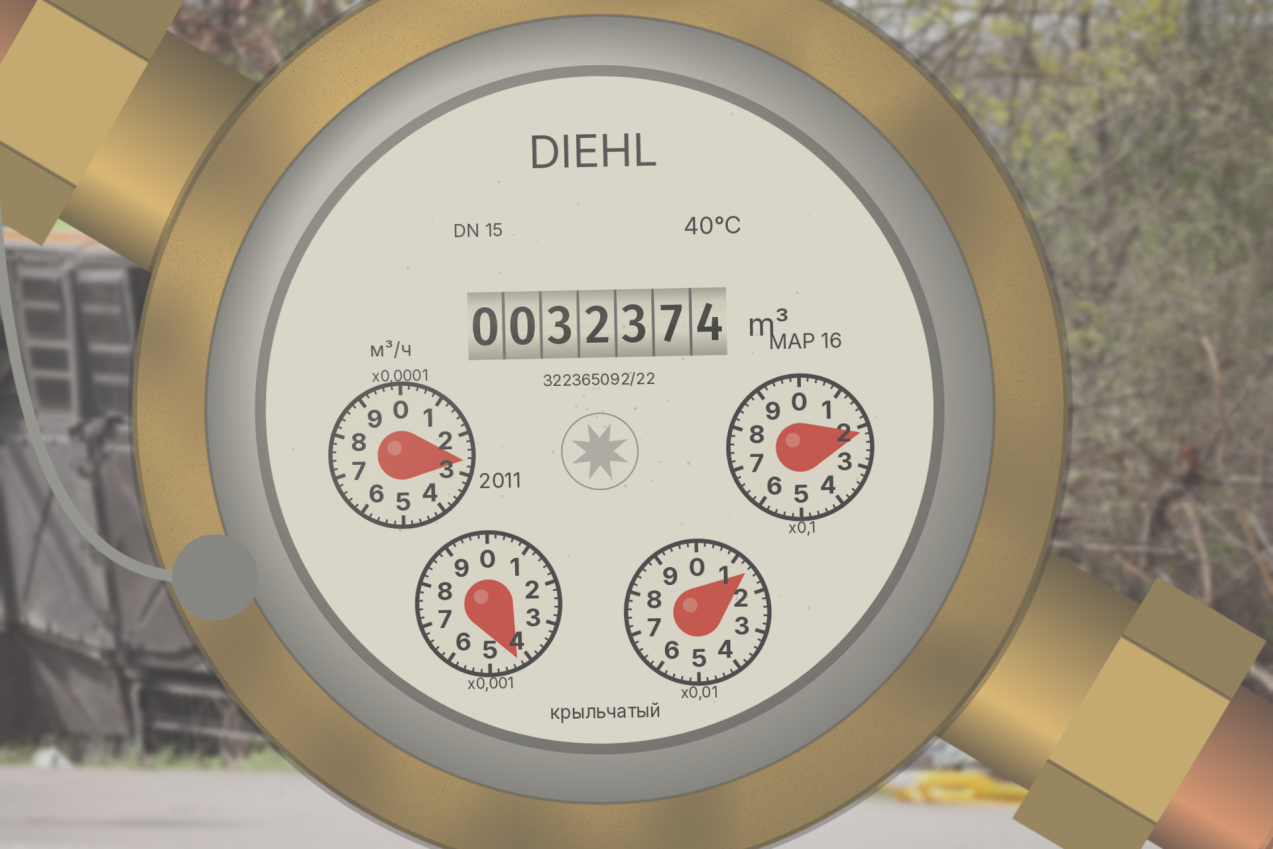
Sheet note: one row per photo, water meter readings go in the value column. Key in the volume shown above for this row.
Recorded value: 32374.2142 m³
